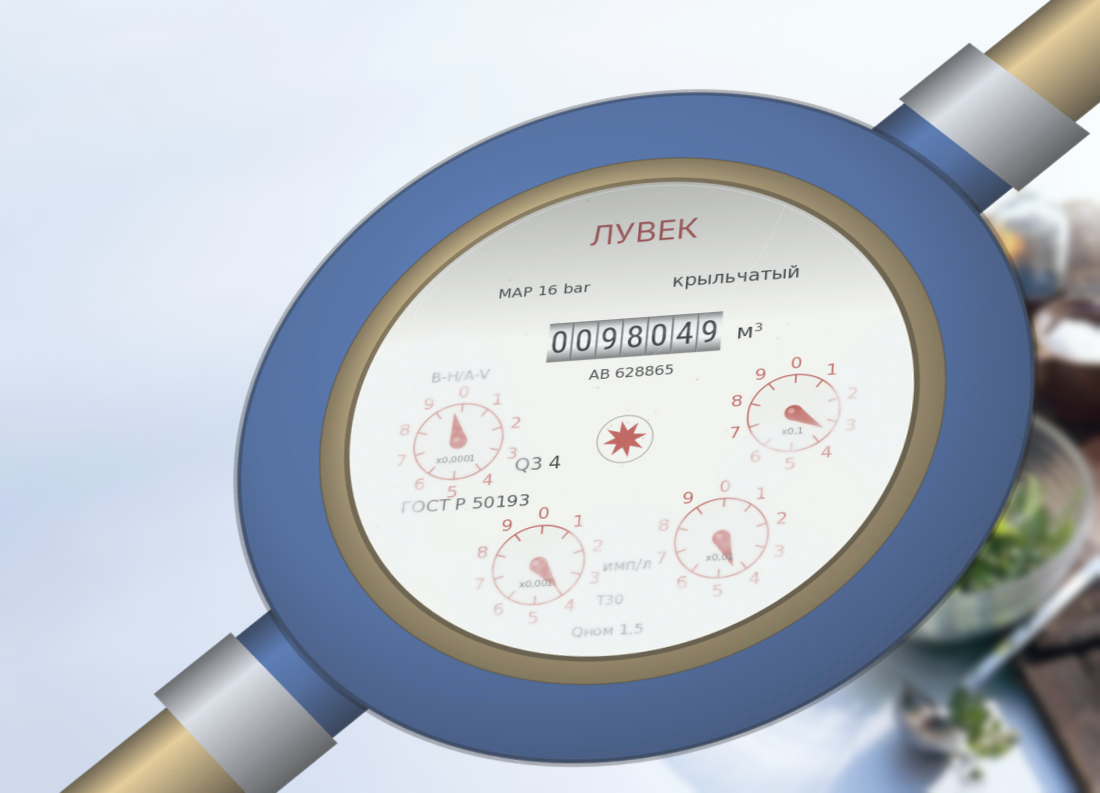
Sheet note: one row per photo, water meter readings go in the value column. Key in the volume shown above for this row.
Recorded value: 98049.3439 m³
